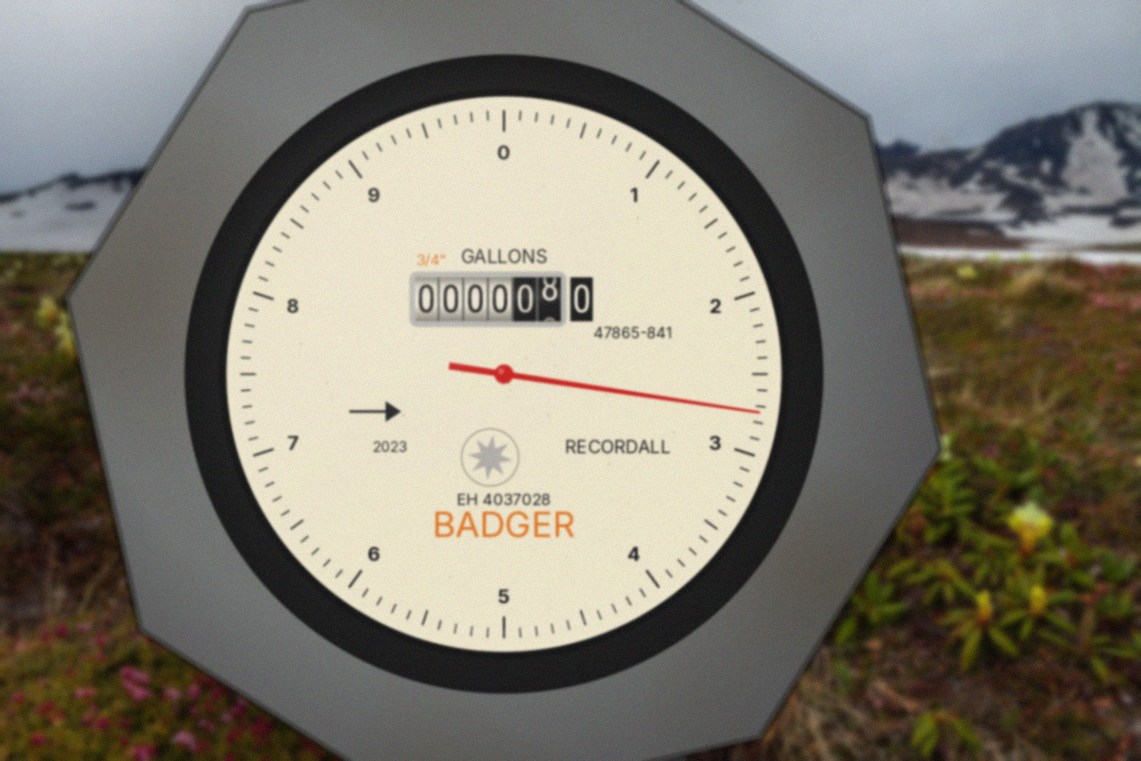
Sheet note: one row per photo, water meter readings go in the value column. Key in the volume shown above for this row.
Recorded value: 82.7 gal
